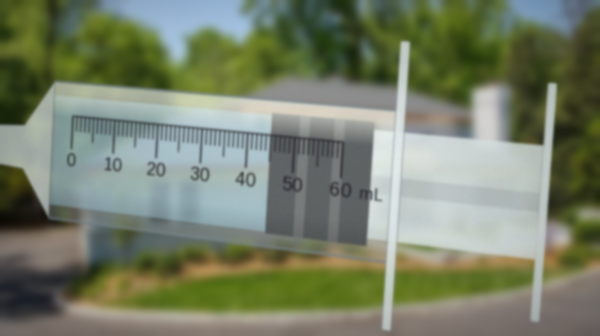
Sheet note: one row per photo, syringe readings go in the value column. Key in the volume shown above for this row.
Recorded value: 45 mL
